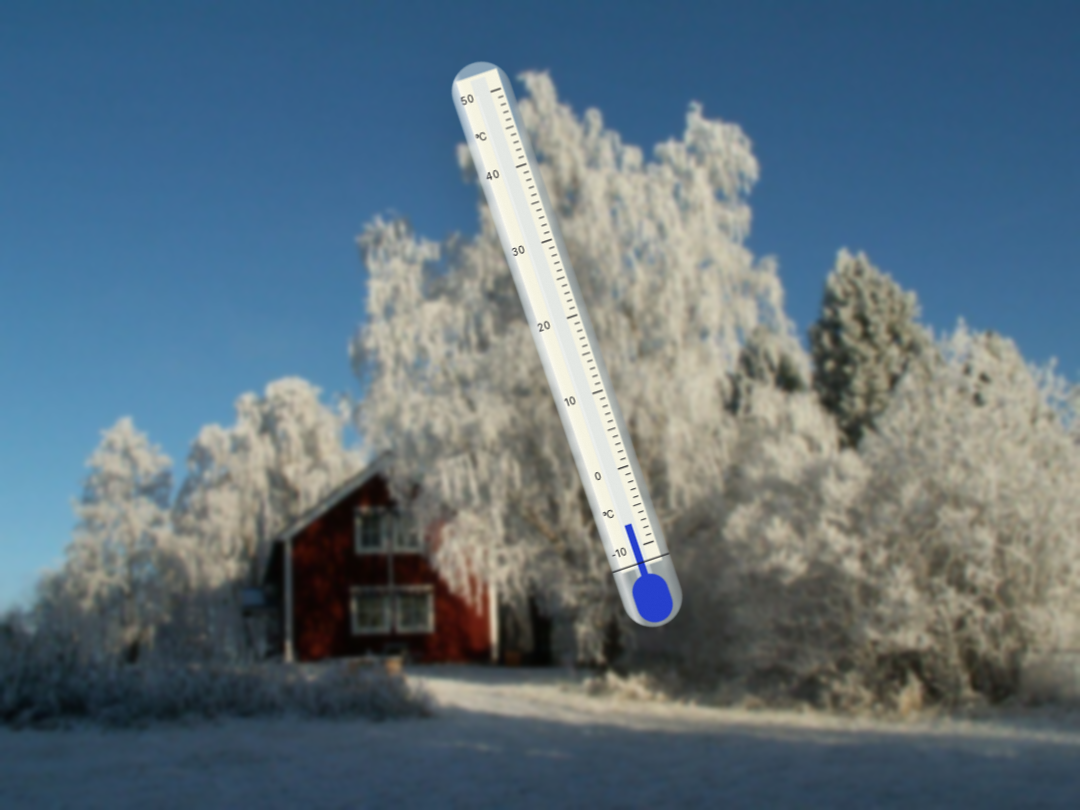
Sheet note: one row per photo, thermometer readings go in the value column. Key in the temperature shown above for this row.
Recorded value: -7 °C
